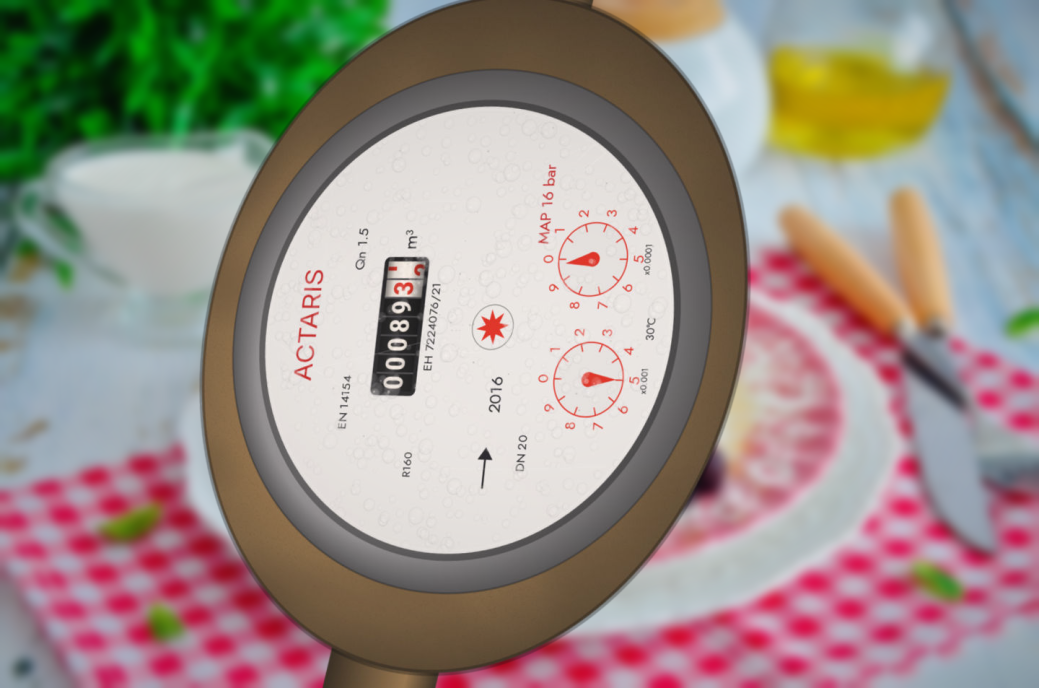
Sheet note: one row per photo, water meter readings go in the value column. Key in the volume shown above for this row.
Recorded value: 89.3149 m³
